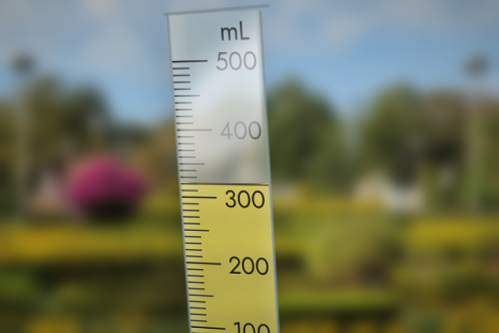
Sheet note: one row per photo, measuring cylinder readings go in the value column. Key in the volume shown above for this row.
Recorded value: 320 mL
